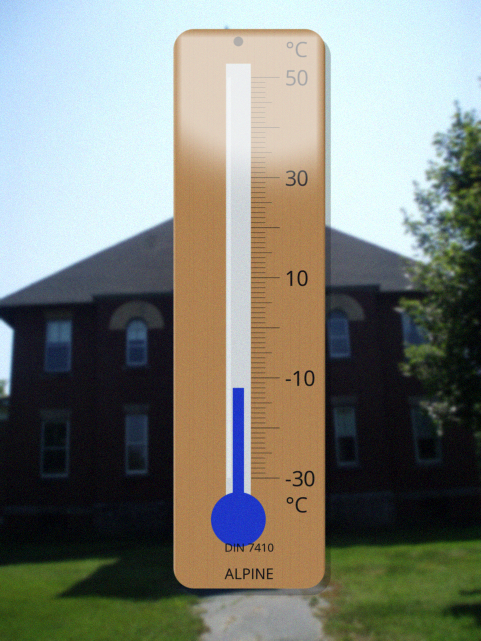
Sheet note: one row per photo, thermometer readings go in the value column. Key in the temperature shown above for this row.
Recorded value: -12 °C
